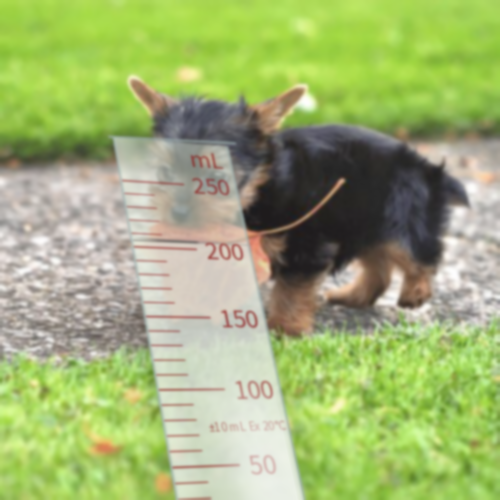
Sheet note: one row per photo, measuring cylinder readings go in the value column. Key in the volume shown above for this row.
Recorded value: 205 mL
